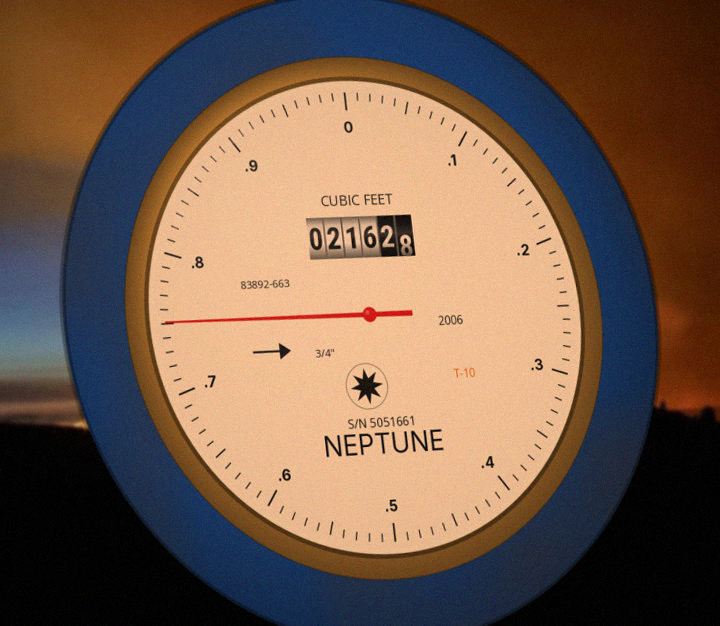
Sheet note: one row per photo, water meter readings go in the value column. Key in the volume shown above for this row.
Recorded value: 21627.75 ft³
